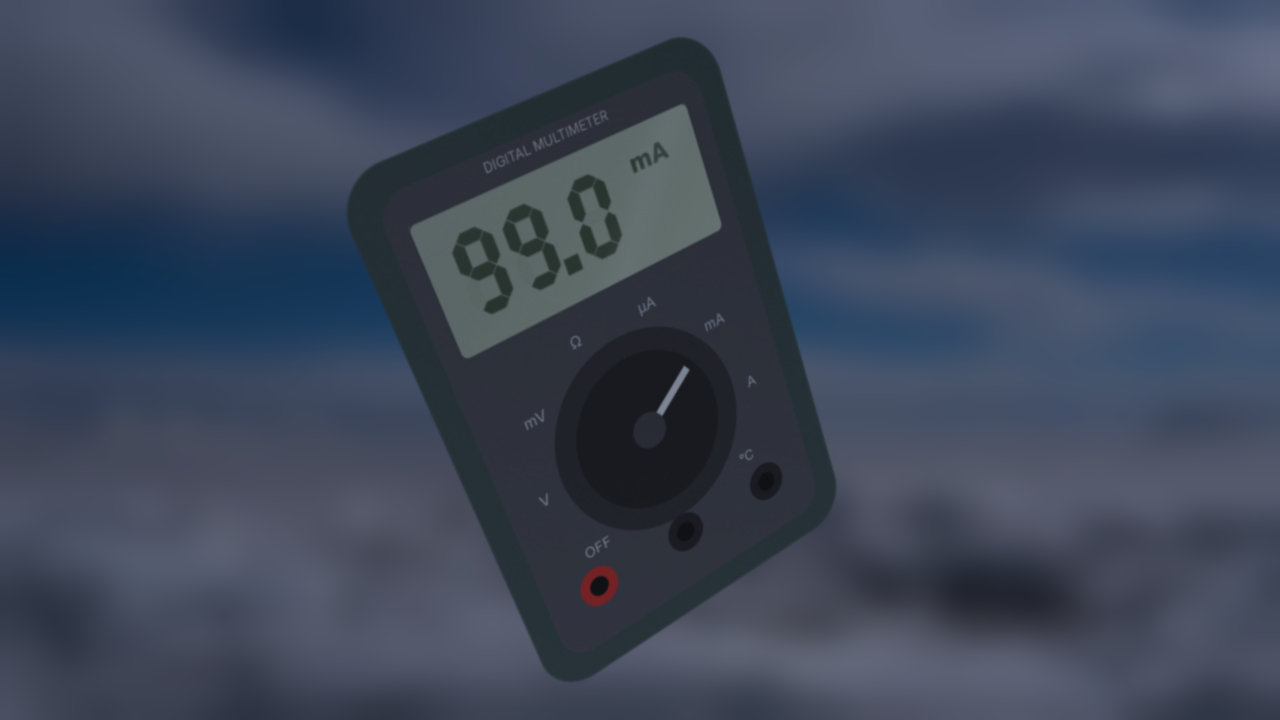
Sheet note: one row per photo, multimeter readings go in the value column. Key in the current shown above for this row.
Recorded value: 99.0 mA
